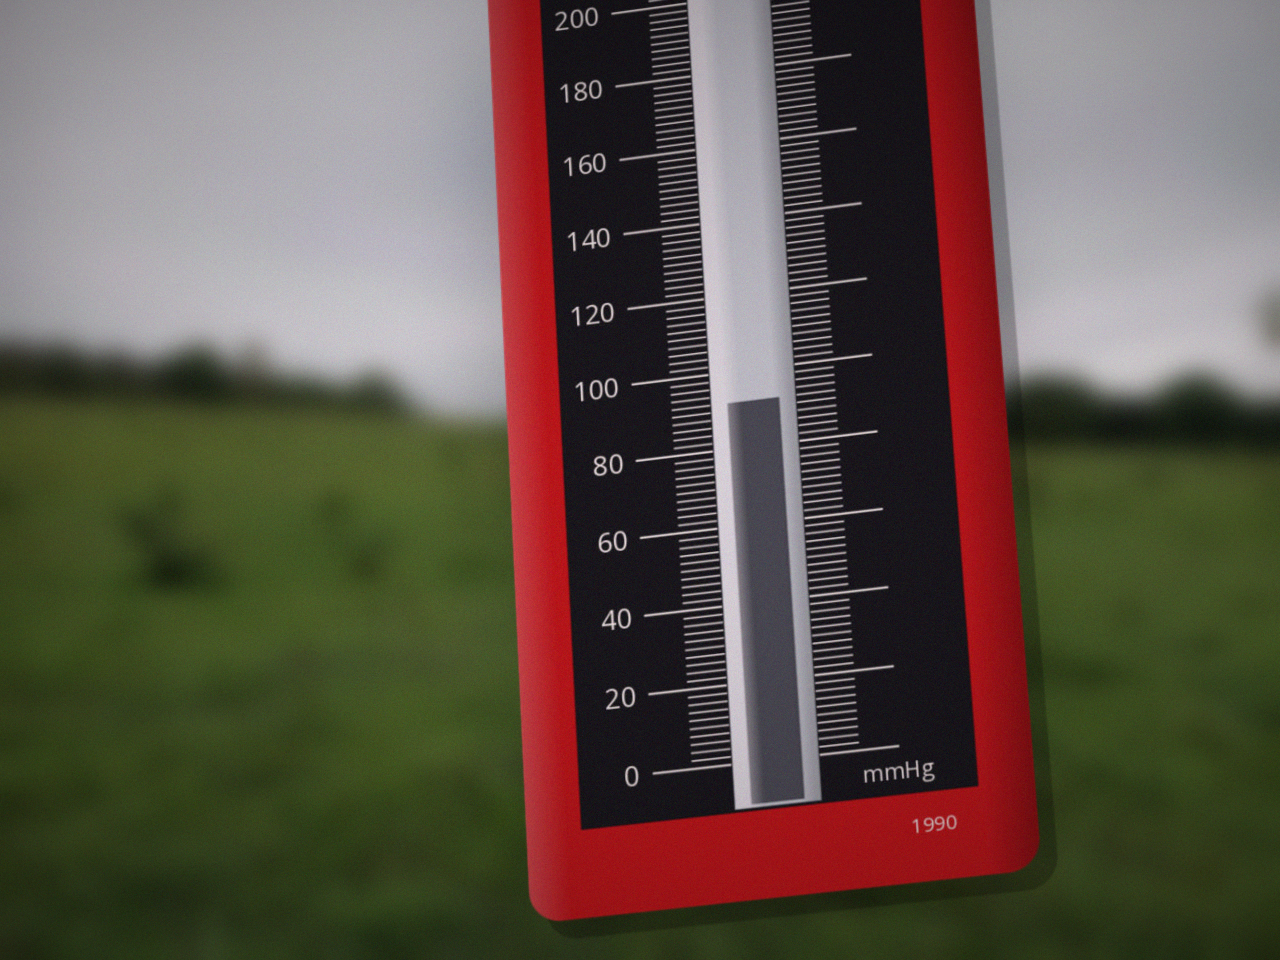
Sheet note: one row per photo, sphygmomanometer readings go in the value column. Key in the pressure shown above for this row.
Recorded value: 92 mmHg
